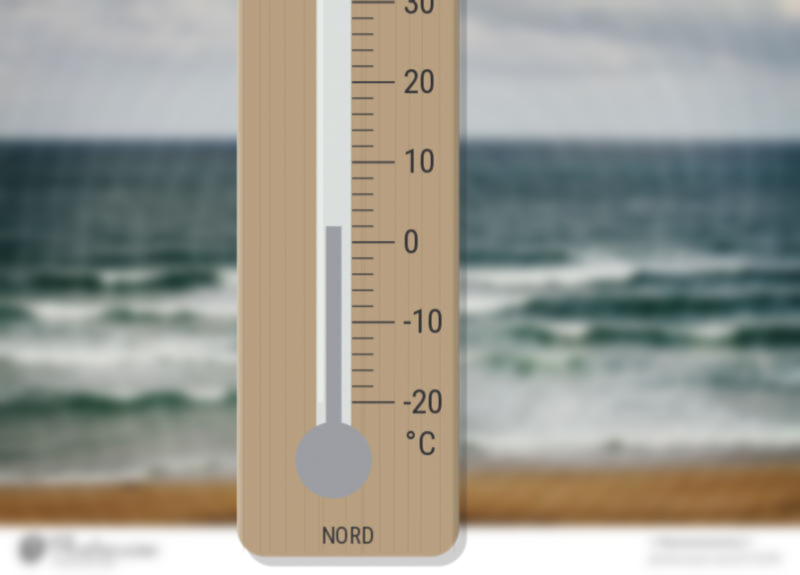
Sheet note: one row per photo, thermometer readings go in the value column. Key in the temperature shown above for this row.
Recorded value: 2 °C
